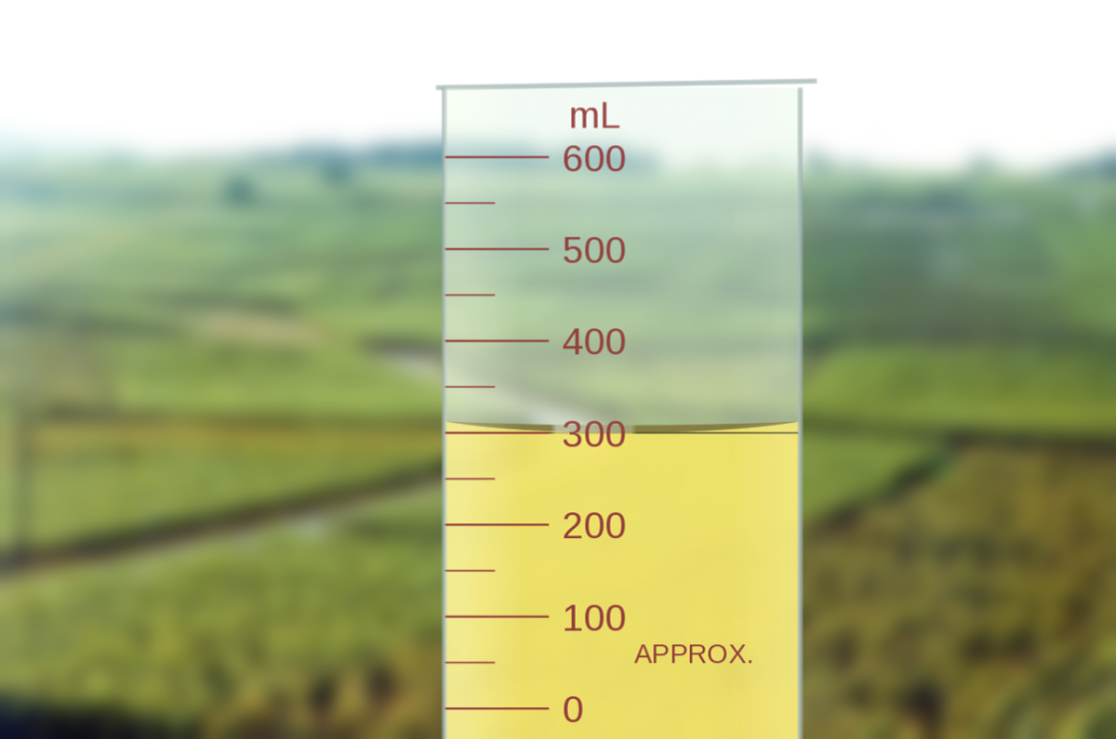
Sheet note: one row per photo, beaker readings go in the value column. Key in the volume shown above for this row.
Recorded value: 300 mL
